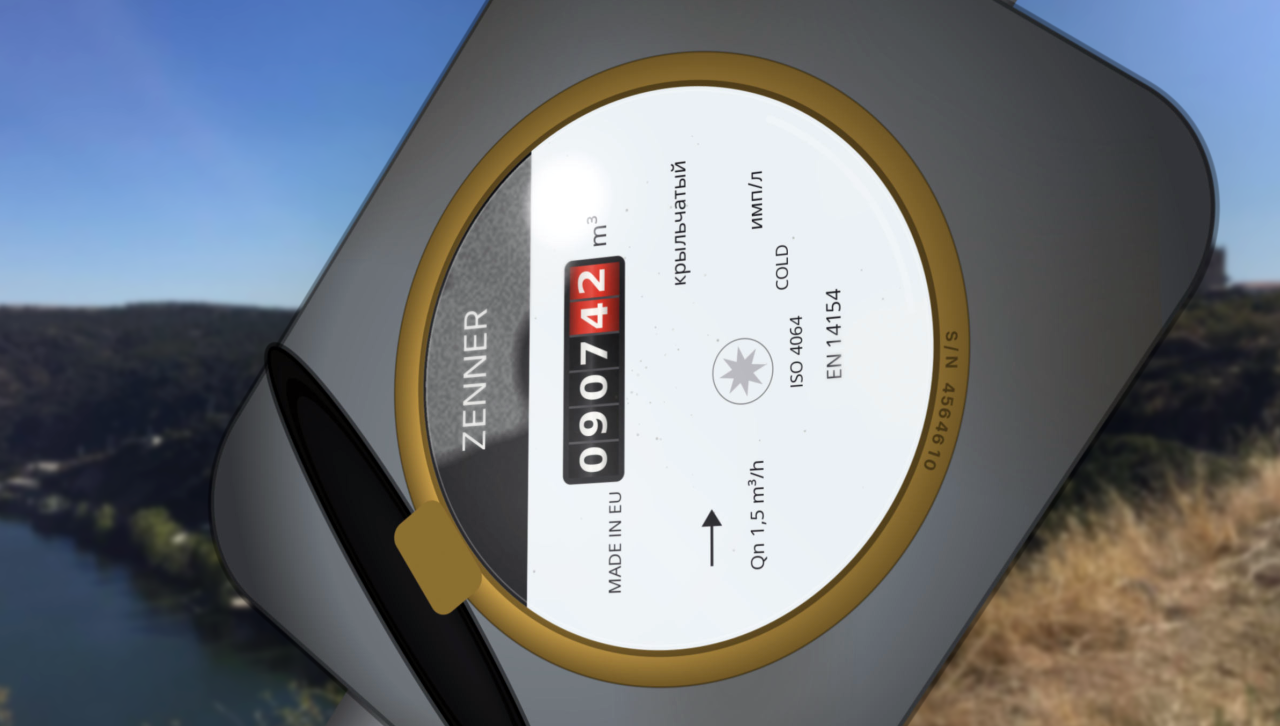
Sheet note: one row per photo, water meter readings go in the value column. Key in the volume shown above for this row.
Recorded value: 907.42 m³
